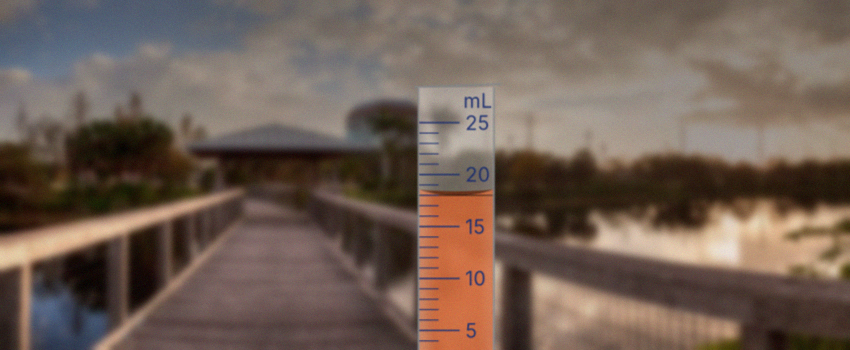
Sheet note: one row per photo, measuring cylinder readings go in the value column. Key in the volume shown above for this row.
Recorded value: 18 mL
